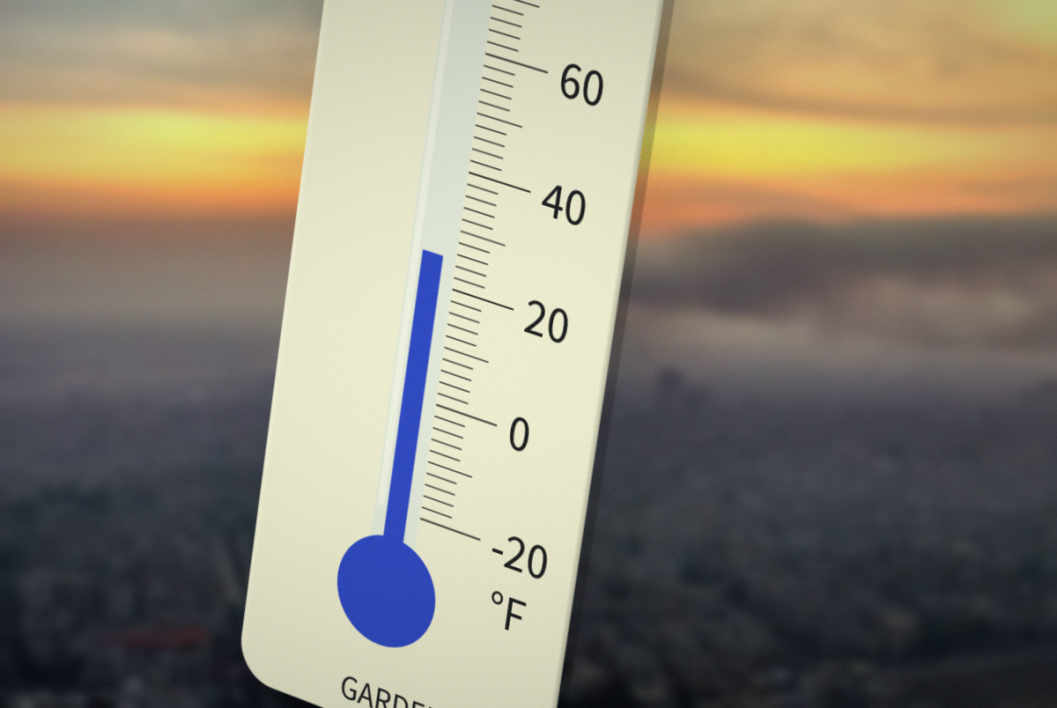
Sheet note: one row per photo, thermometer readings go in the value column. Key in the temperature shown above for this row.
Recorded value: 25 °F
